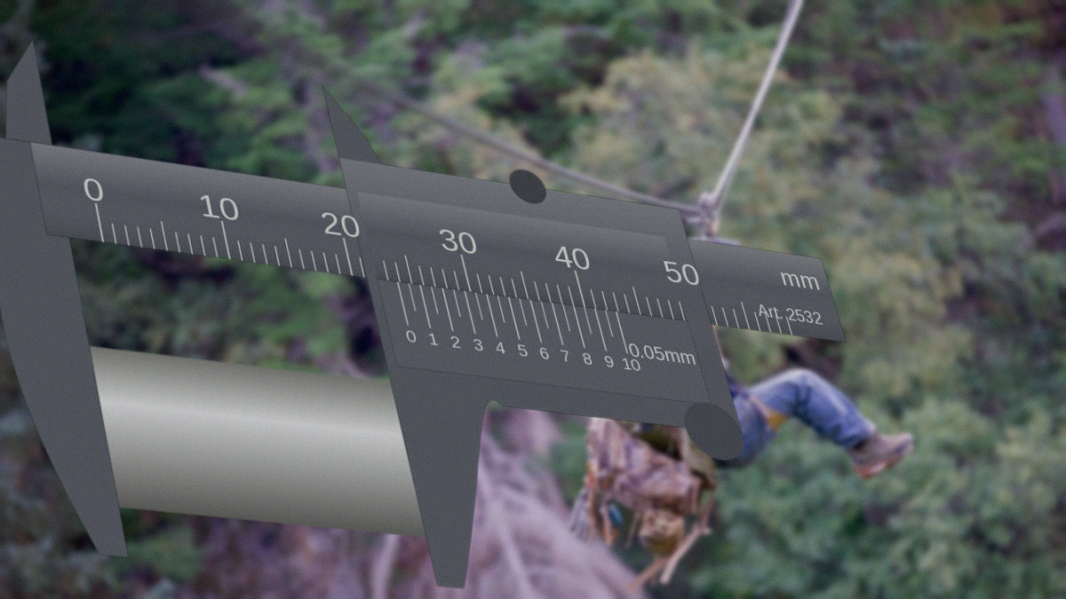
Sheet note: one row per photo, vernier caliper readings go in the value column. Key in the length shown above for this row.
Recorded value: 23.8 mm
